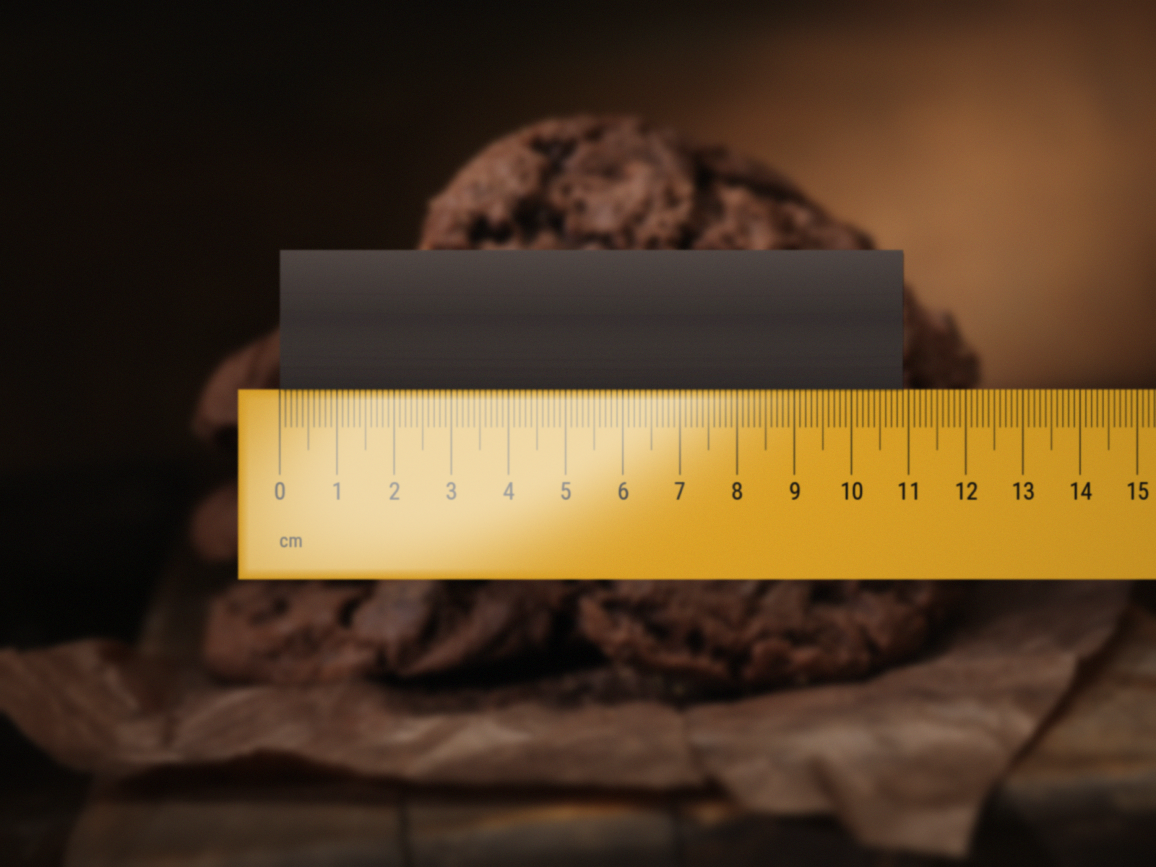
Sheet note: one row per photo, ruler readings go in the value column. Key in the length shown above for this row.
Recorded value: 10.9 cm
